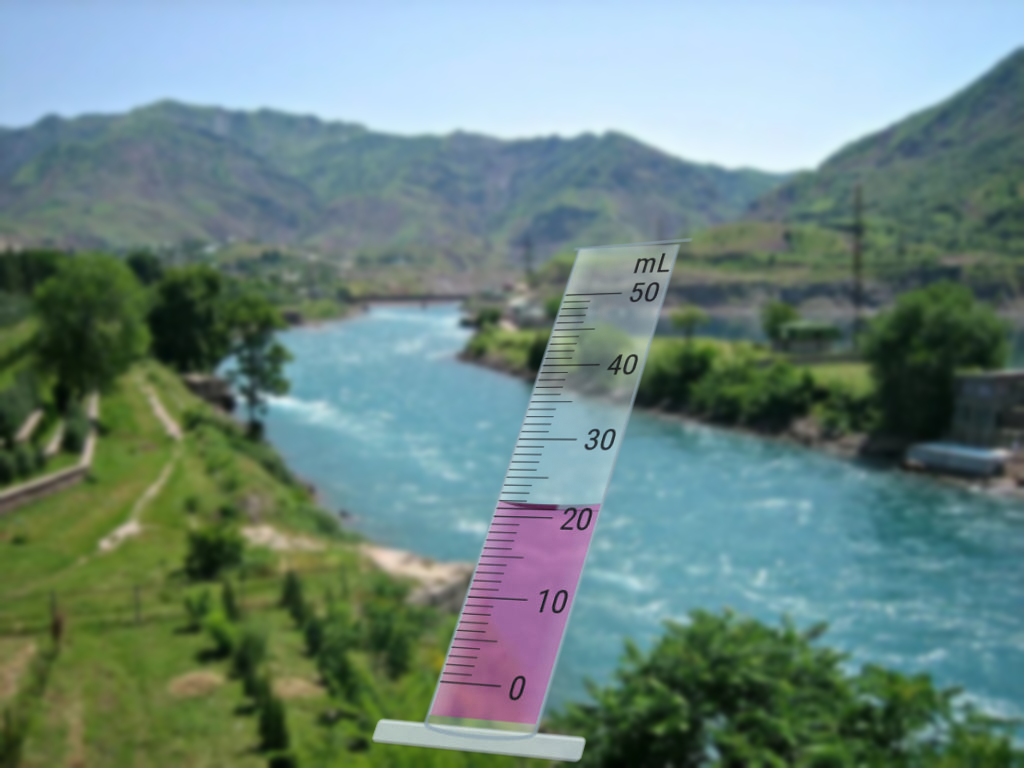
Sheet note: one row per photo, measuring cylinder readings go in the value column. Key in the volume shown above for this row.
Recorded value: 21 mL
